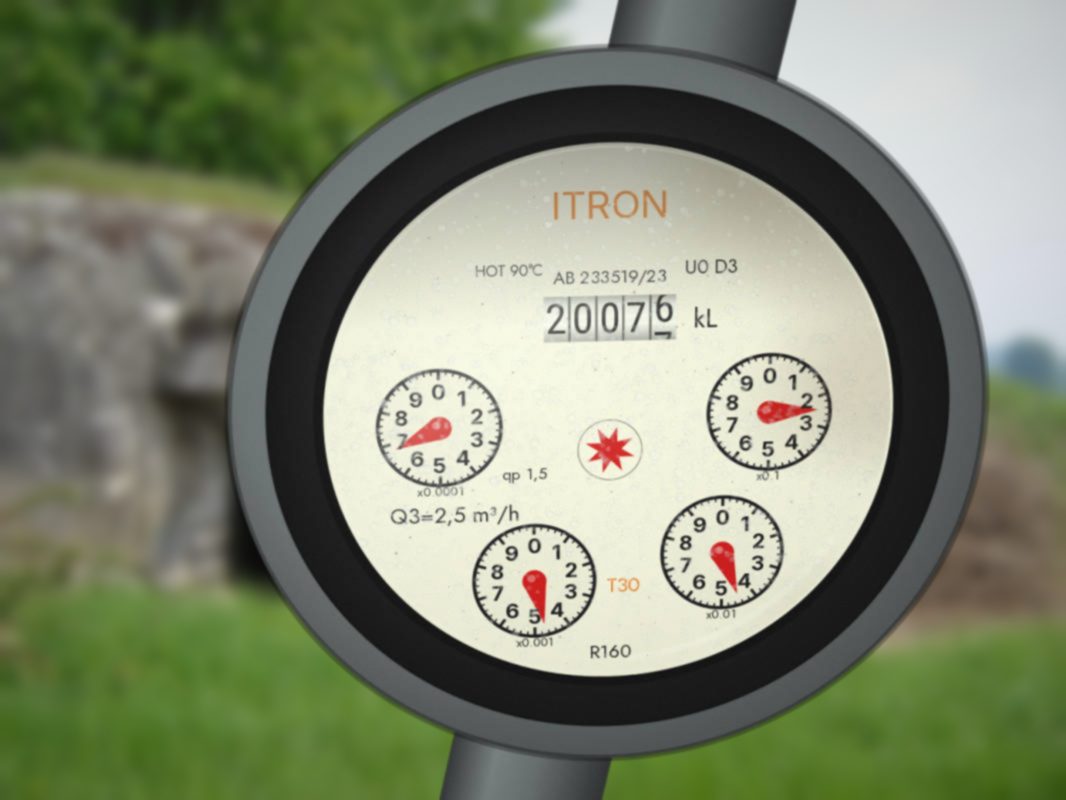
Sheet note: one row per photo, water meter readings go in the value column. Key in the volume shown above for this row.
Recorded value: 20076.2446 kL
